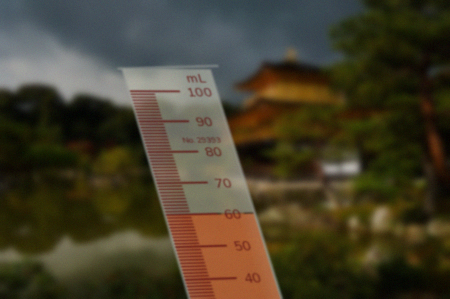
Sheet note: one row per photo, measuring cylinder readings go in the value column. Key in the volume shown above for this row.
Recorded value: 60 mL
